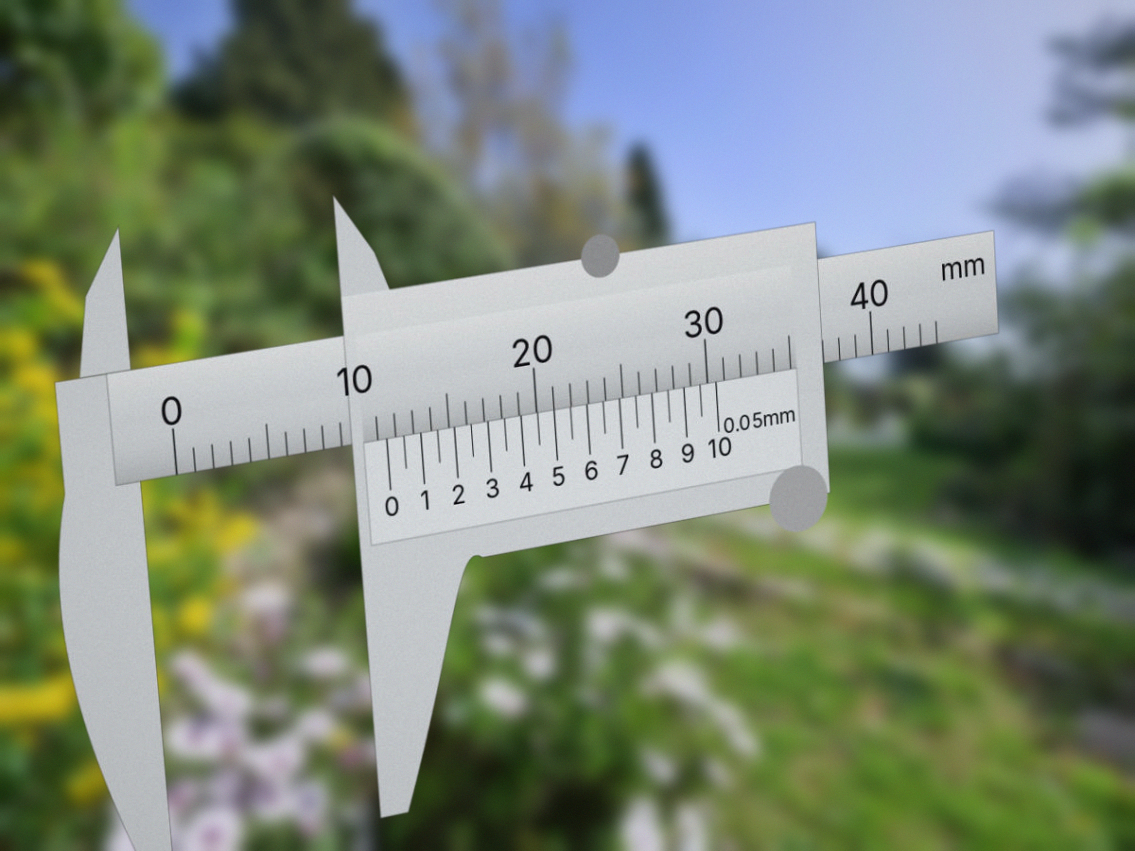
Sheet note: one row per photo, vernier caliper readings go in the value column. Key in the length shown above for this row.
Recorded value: 11.5 mm
